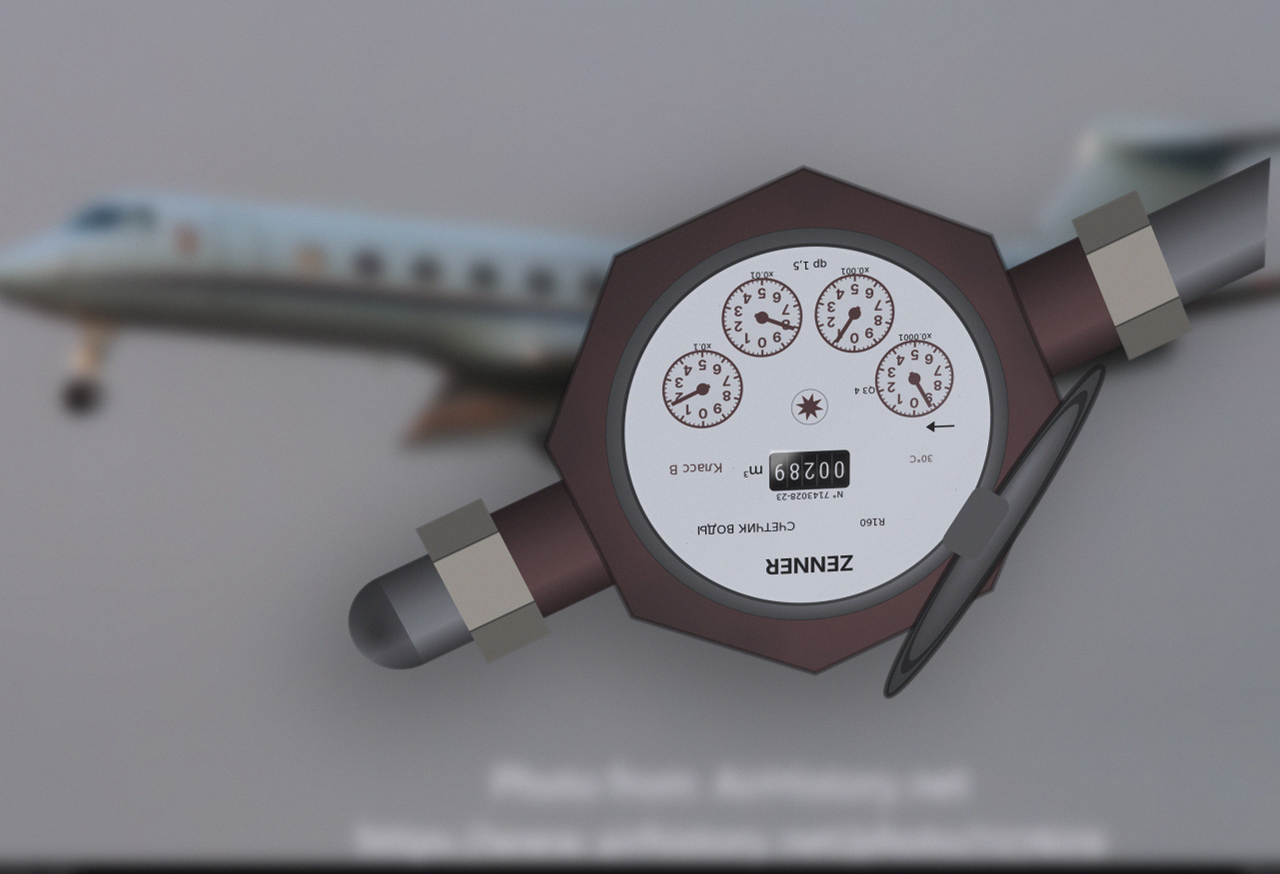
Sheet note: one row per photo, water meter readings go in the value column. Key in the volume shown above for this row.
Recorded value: 289.1809 m³
